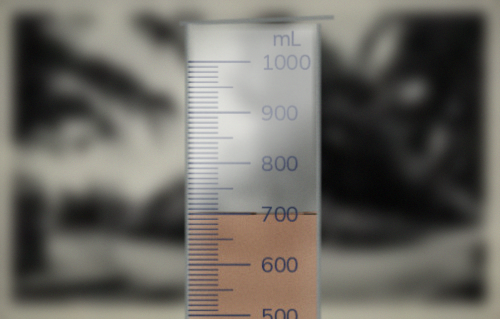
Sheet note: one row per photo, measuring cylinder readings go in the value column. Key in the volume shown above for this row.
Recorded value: 700 mL
